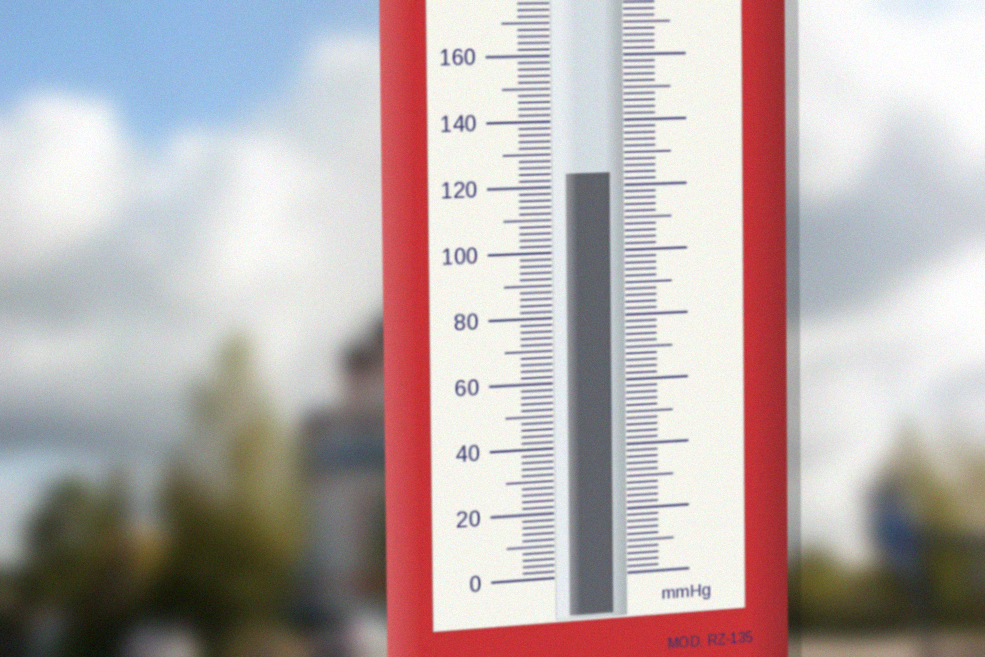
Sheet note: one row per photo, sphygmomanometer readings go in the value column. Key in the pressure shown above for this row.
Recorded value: 124 mmHg
